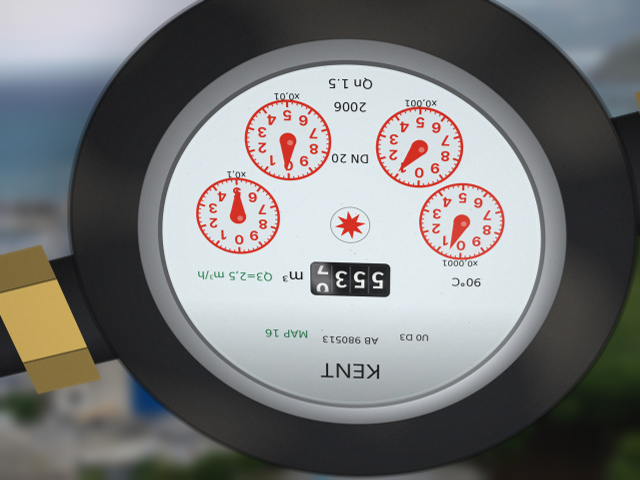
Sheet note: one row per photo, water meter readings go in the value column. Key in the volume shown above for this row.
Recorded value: 5536.5010 m³
